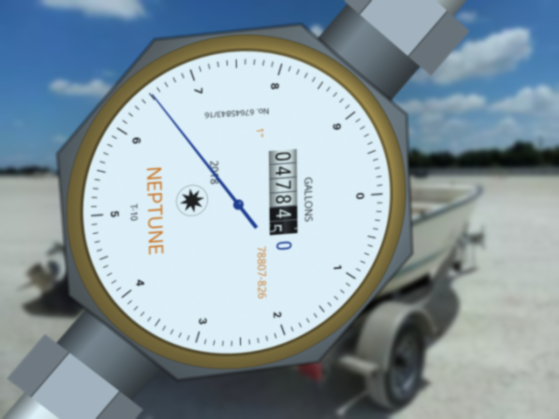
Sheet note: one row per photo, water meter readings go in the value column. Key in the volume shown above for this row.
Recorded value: 478446.5 gal
